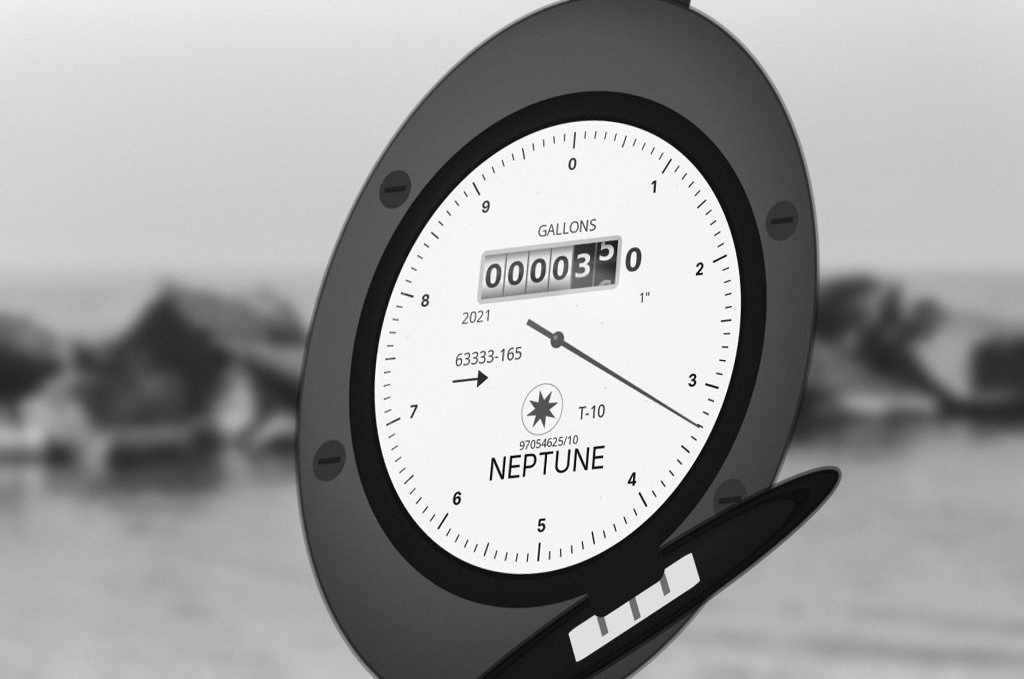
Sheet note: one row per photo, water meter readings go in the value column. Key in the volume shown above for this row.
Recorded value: 353.3 gal
